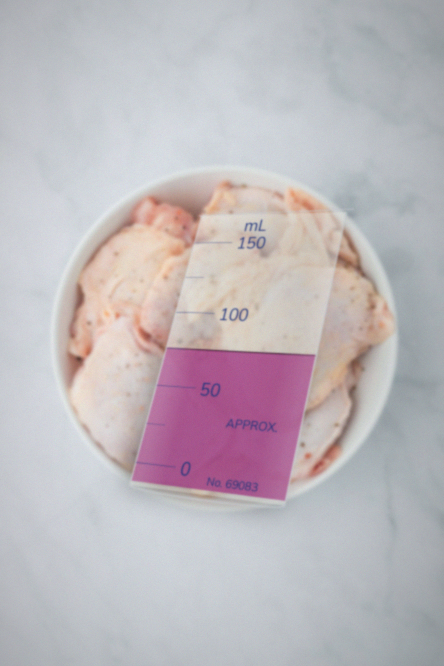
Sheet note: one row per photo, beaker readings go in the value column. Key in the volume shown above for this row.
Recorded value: 75 mL
